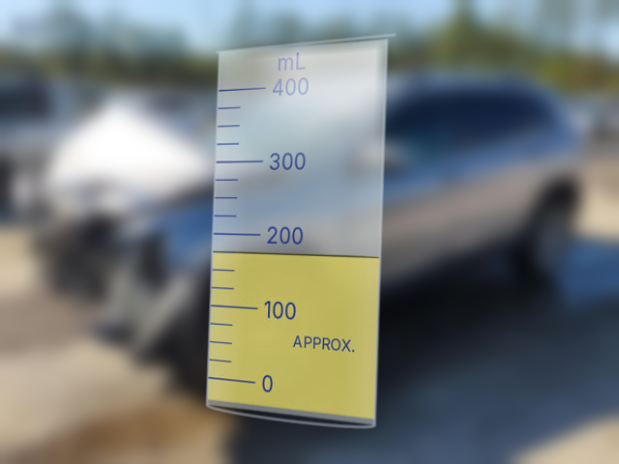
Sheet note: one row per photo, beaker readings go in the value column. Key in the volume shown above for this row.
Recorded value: 175 mL
